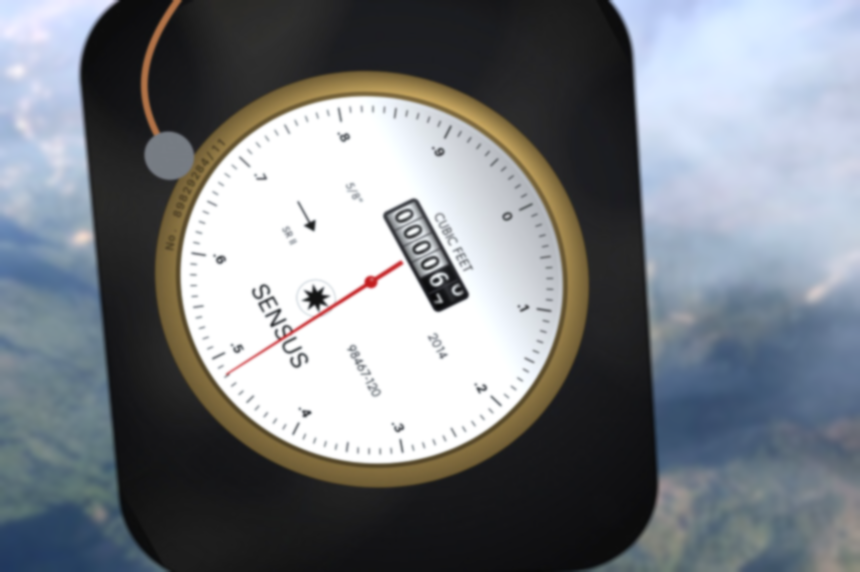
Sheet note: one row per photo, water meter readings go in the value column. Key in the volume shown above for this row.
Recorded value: 66.48 ft³
